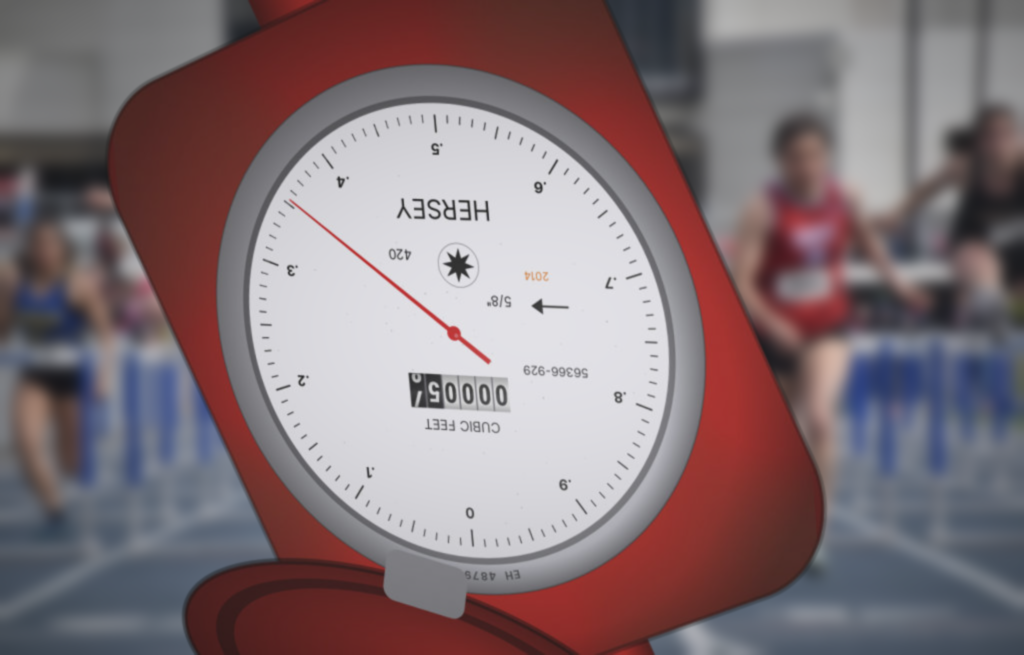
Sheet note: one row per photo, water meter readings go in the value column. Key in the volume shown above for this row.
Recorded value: 57.35 ft³
